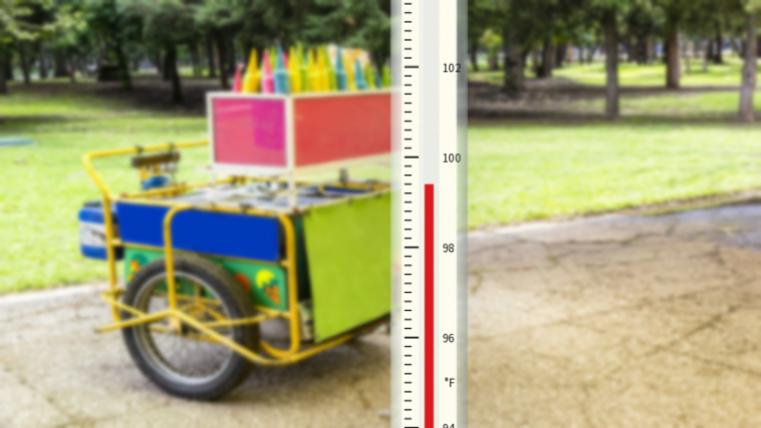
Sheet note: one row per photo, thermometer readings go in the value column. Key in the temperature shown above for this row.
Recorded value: 99.4 °F
